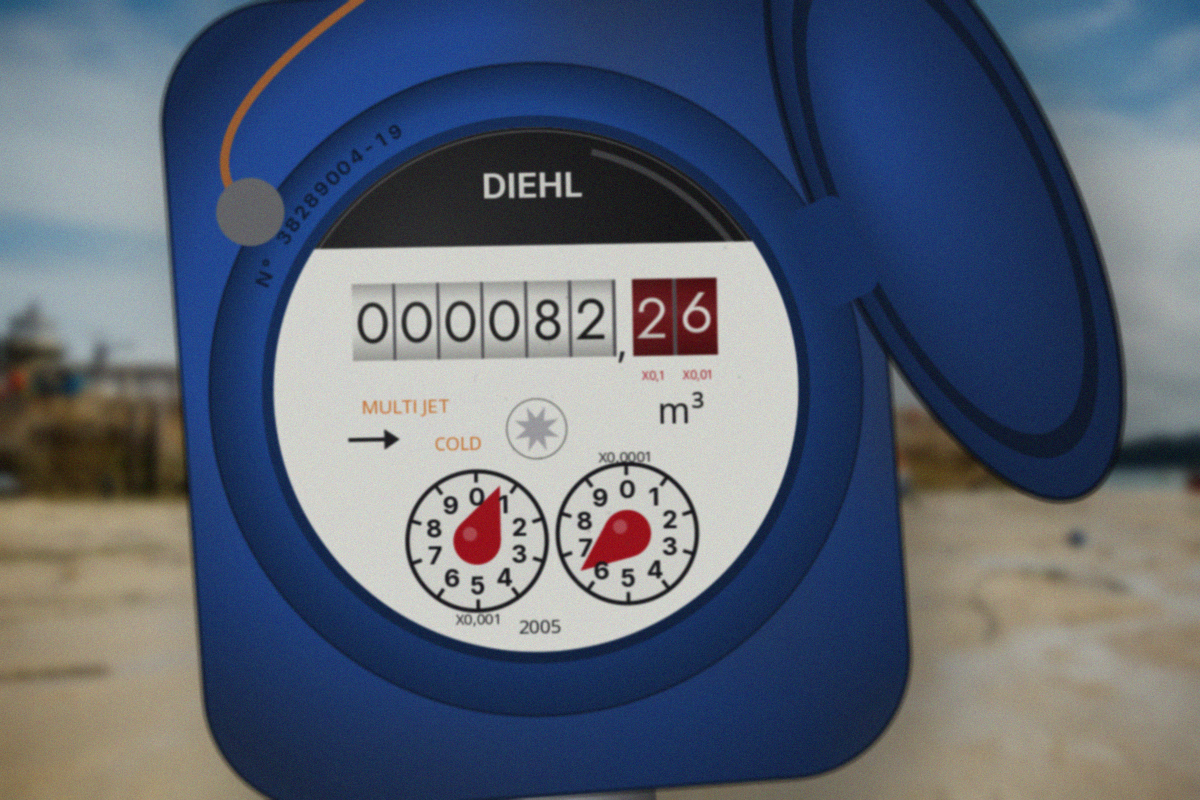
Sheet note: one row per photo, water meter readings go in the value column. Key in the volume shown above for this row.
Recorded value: 82.2606 m³
